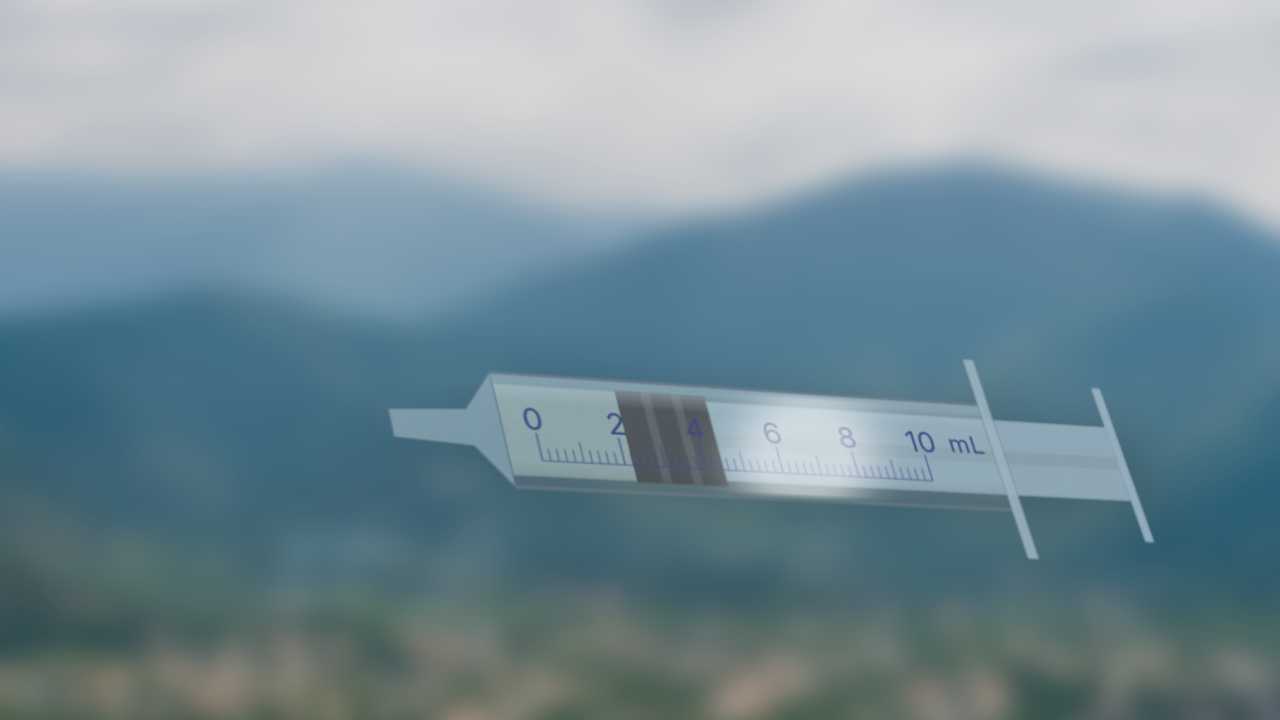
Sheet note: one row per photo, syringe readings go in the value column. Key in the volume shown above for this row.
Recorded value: 2.2 mL
